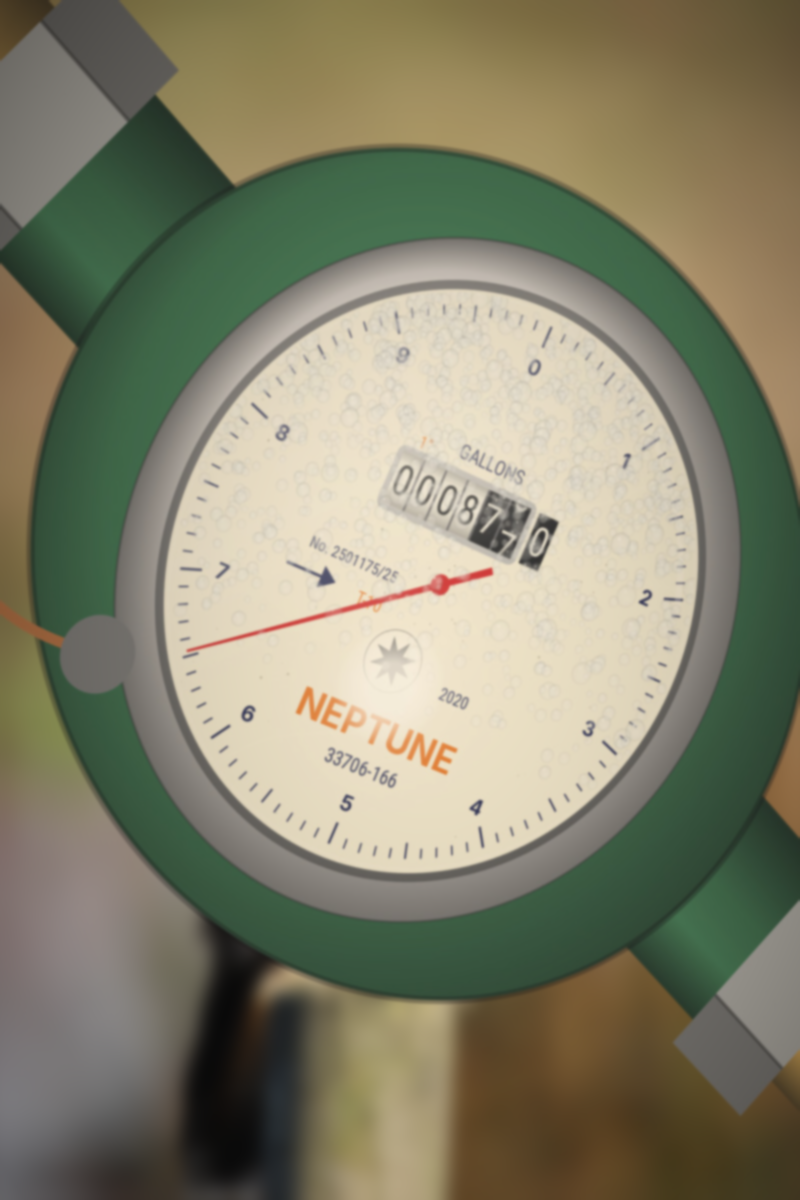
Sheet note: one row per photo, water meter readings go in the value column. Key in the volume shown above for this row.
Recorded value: 8766.5 gal
